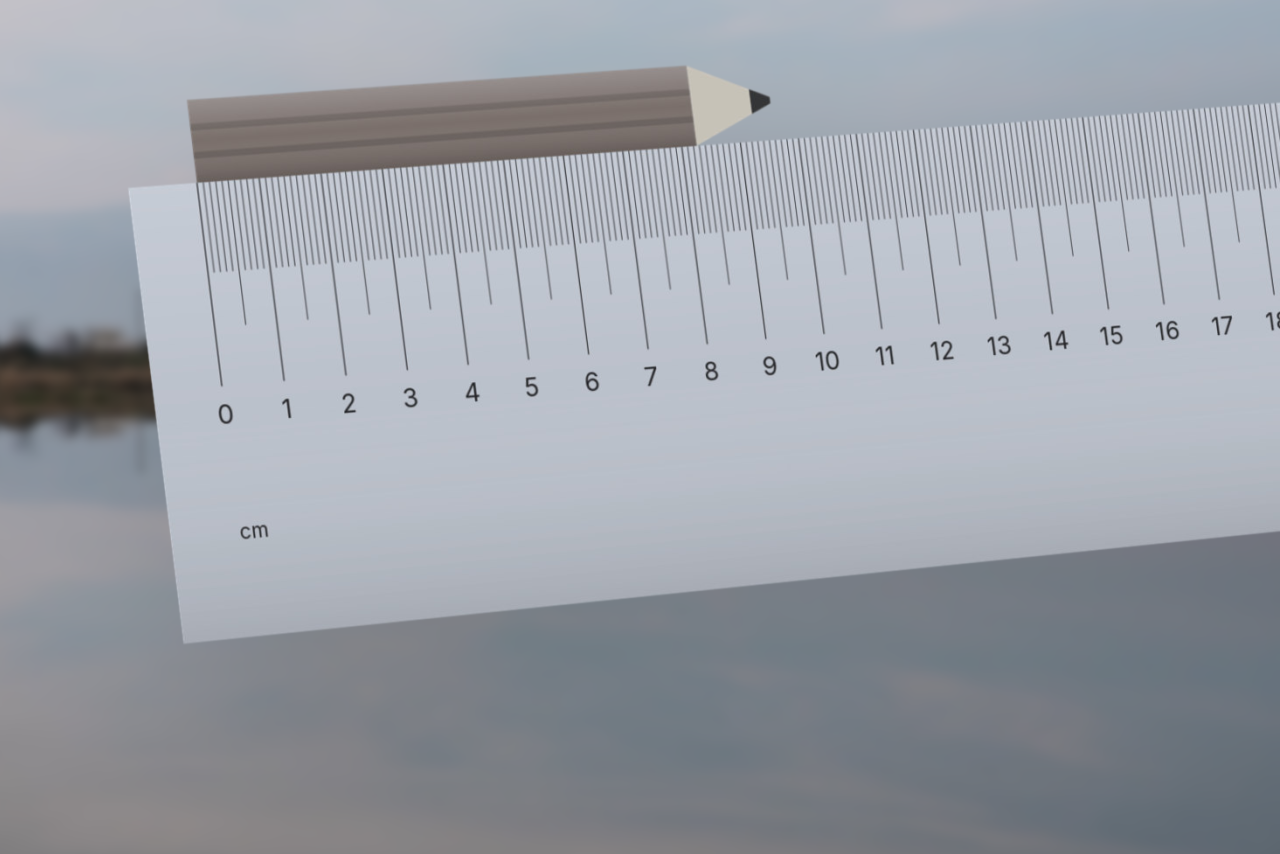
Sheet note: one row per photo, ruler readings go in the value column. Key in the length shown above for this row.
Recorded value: 9.6 cm
